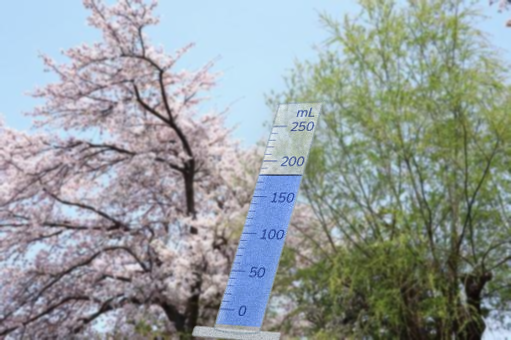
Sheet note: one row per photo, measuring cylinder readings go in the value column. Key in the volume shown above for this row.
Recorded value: 180 mL
